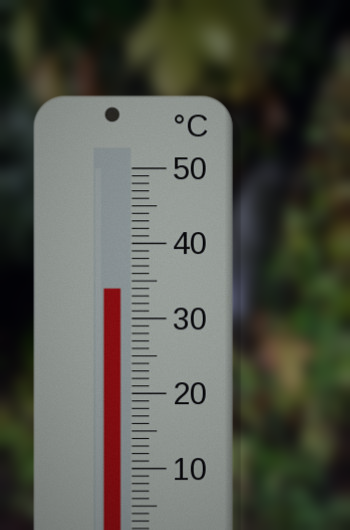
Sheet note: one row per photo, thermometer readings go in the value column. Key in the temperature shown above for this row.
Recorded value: 34 °C
